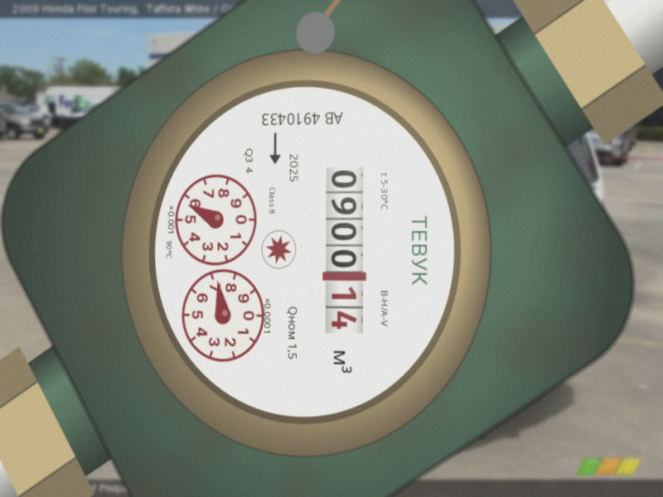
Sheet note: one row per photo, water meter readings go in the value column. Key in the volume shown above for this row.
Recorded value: 900.1457 m³
